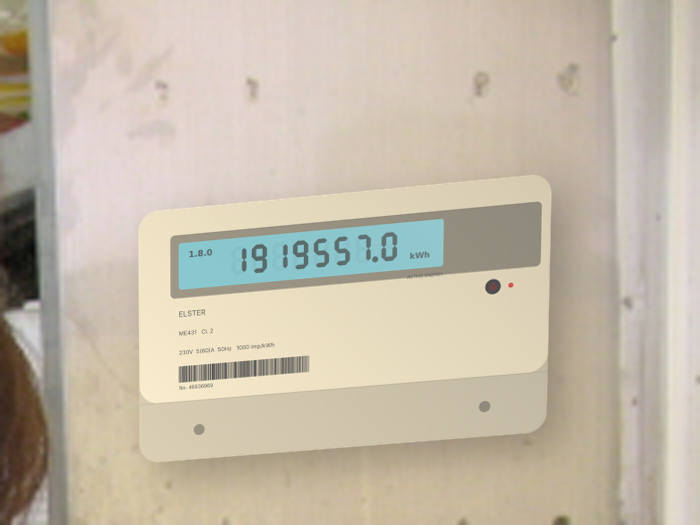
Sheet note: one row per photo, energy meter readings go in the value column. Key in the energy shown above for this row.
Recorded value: 1919557.0 kWh
